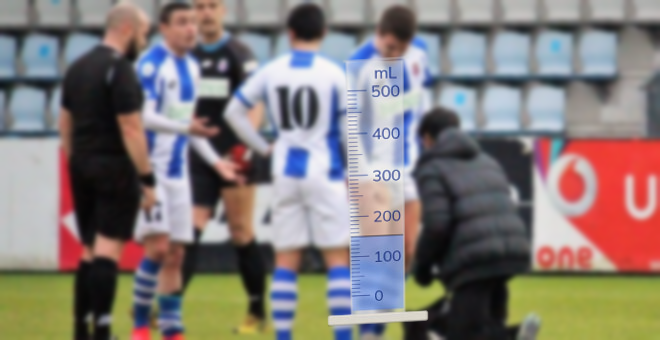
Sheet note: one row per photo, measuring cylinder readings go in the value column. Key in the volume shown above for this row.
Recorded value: 150 mL
